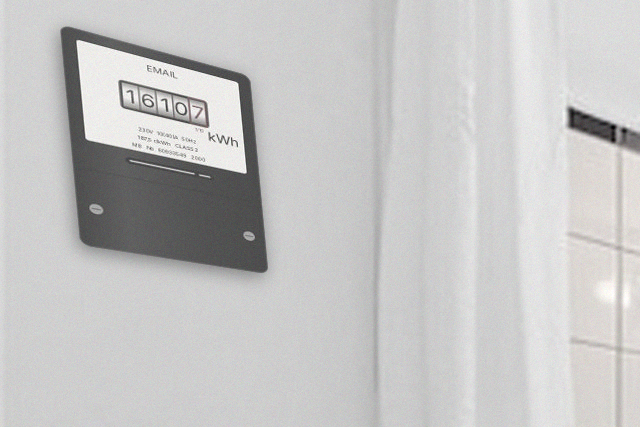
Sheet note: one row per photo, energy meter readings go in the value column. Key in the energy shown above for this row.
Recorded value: 1610.7 kWh
